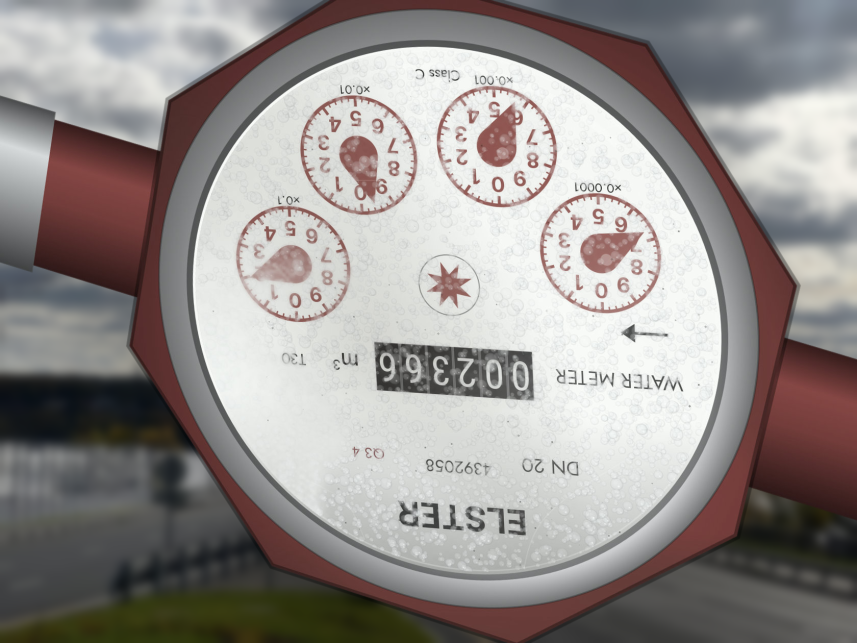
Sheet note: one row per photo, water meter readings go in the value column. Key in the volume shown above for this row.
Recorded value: 2366.1956 m³
